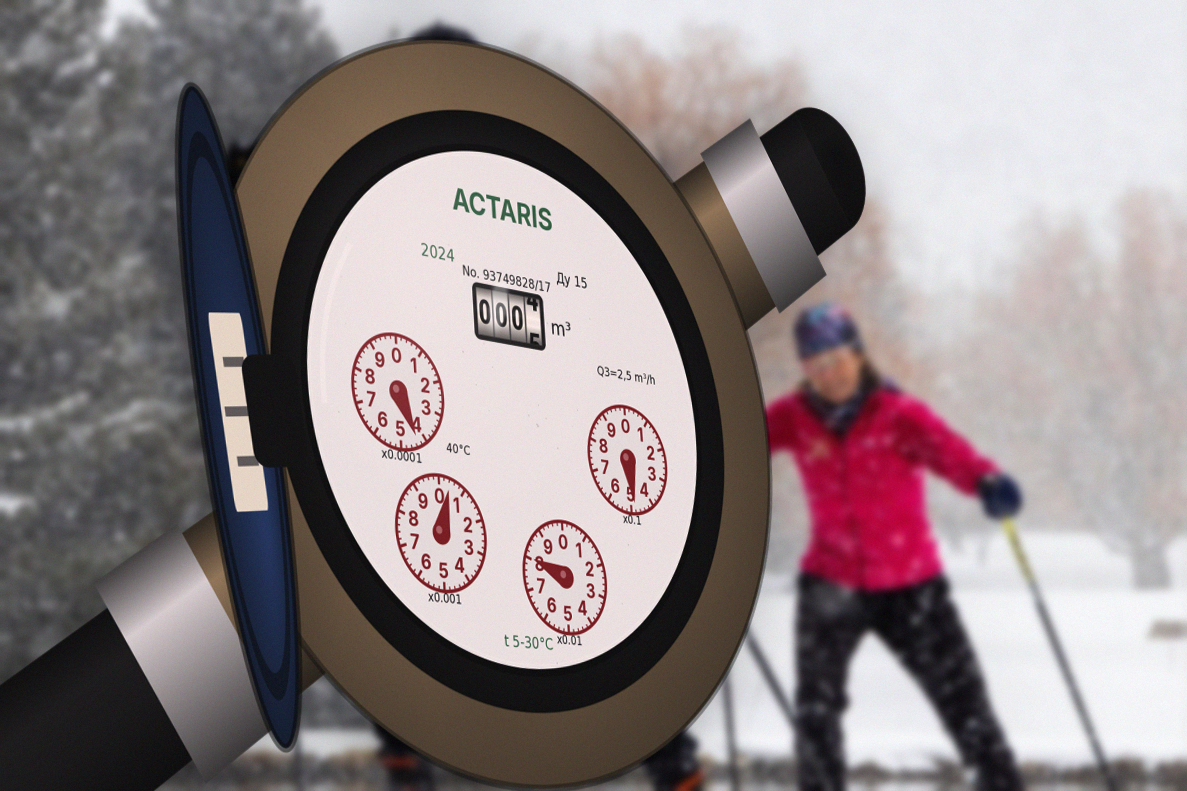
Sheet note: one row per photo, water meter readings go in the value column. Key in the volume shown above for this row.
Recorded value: 4.4804 m³
